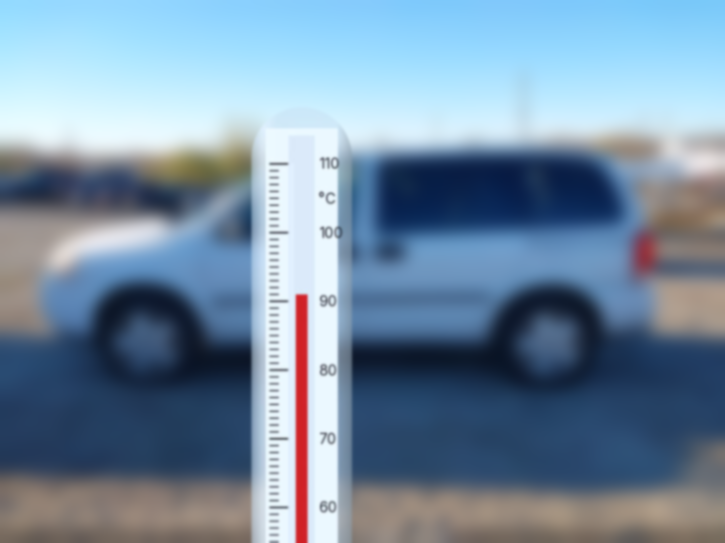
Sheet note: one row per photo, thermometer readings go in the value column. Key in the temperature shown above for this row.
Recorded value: 91 °C
